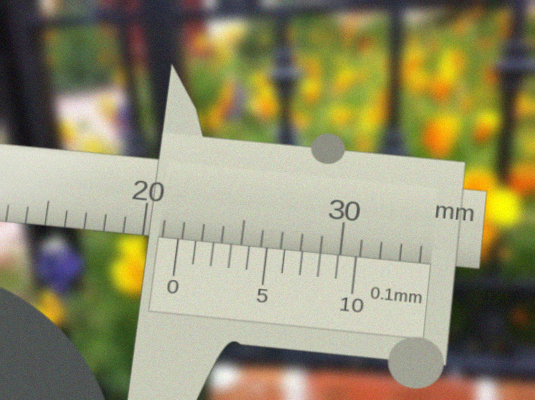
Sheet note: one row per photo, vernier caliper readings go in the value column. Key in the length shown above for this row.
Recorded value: 21.8 mm
